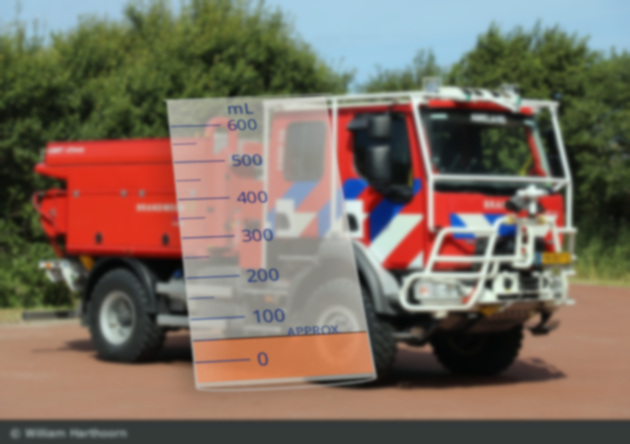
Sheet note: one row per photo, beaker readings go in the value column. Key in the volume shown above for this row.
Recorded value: 50 mL
